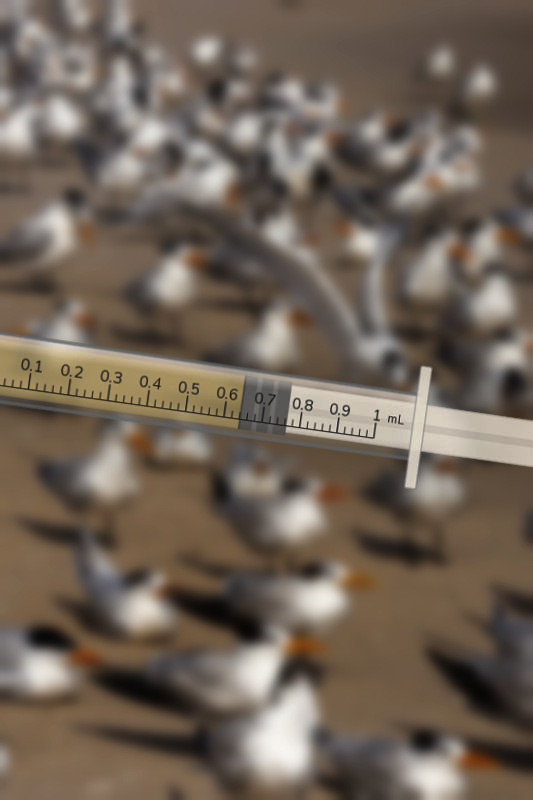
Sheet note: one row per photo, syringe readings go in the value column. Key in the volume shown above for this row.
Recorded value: 0.64 mL
